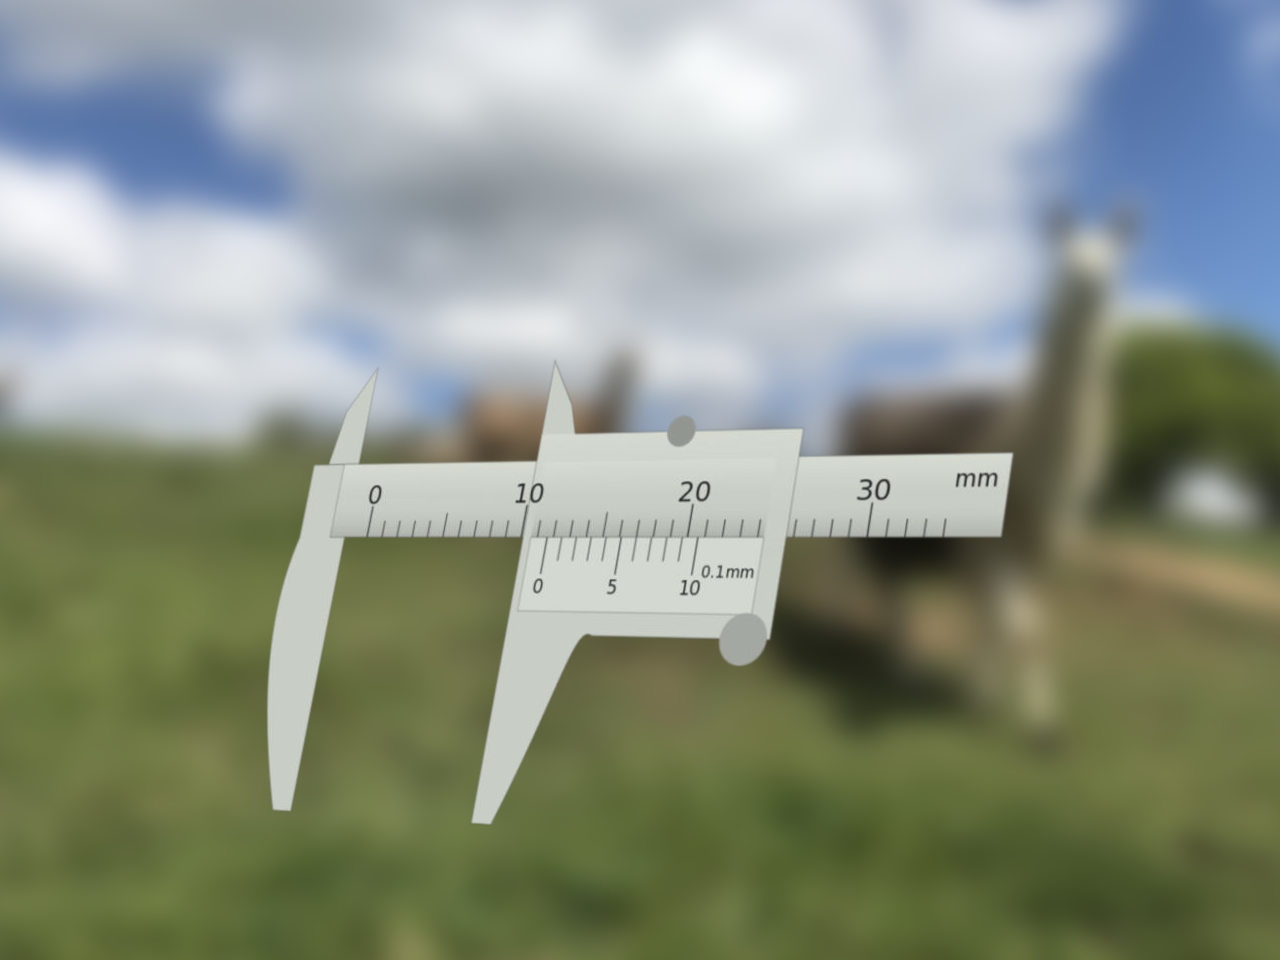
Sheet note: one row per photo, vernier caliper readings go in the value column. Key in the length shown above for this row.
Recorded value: 11.6 mm
